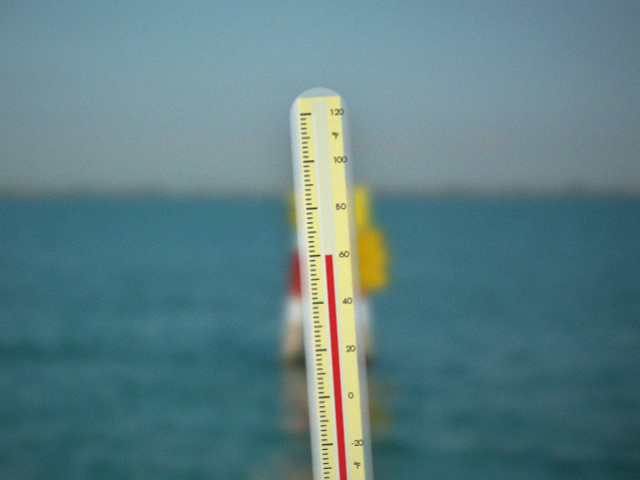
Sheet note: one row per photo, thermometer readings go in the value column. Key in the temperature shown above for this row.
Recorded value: 60 °F
